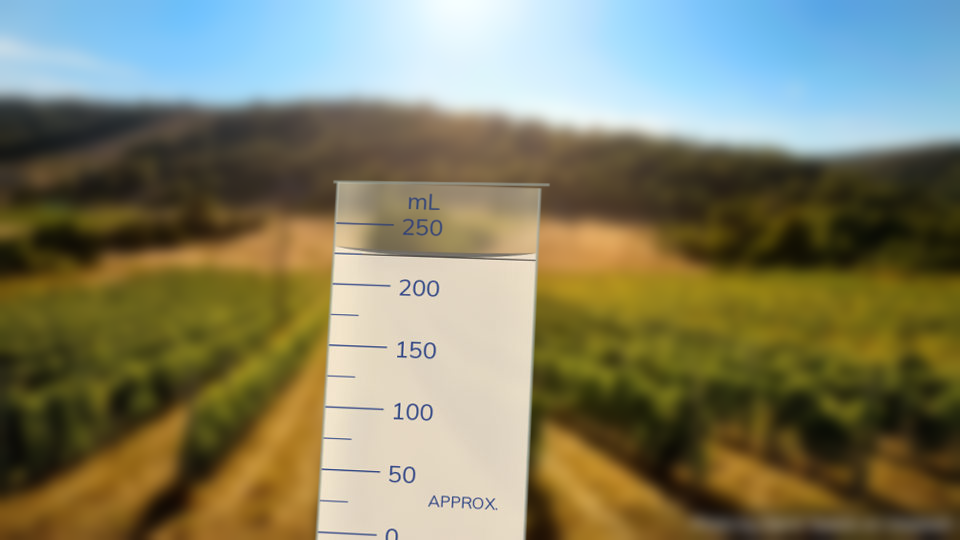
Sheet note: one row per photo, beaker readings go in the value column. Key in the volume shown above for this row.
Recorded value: 225 mL
